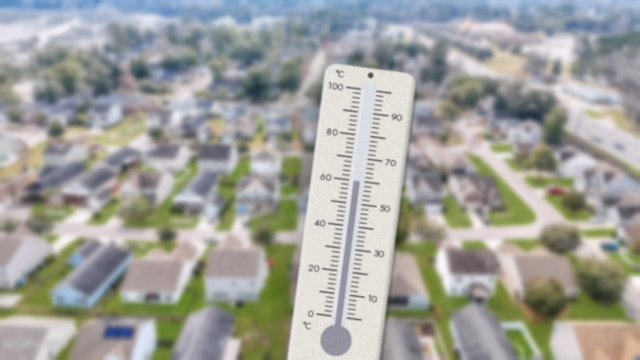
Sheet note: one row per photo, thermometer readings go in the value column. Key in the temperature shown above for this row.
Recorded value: 60 °C
